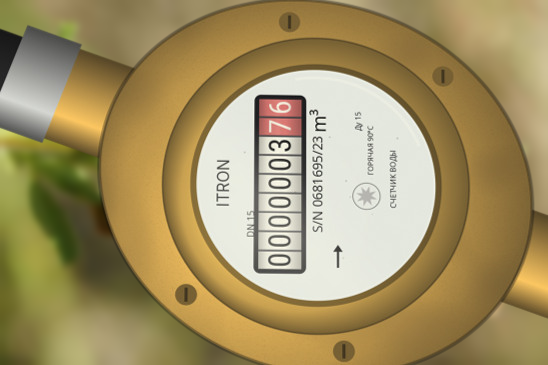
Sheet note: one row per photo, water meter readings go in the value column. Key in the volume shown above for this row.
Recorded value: 3.76 m³
